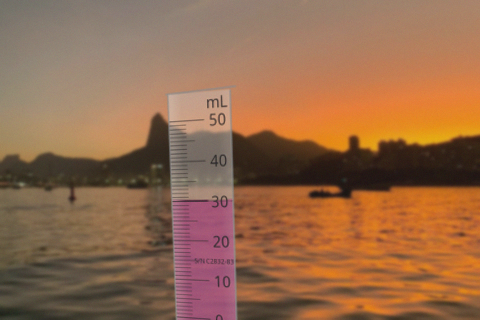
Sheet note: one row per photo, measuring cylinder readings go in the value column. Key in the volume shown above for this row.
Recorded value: 30 mL
